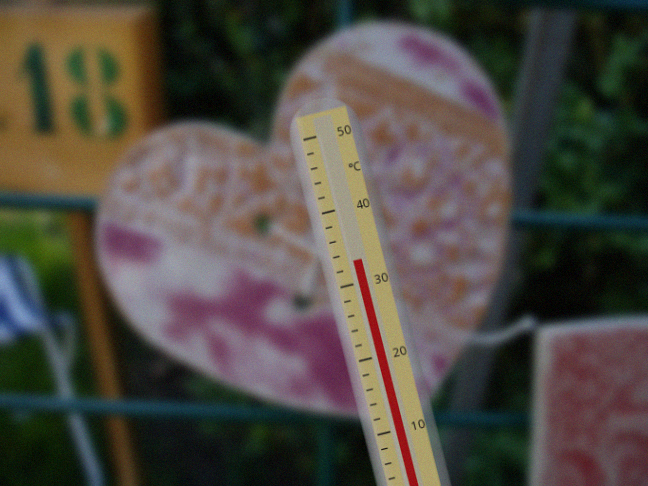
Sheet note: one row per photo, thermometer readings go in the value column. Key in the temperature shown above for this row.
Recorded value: 33 °C
